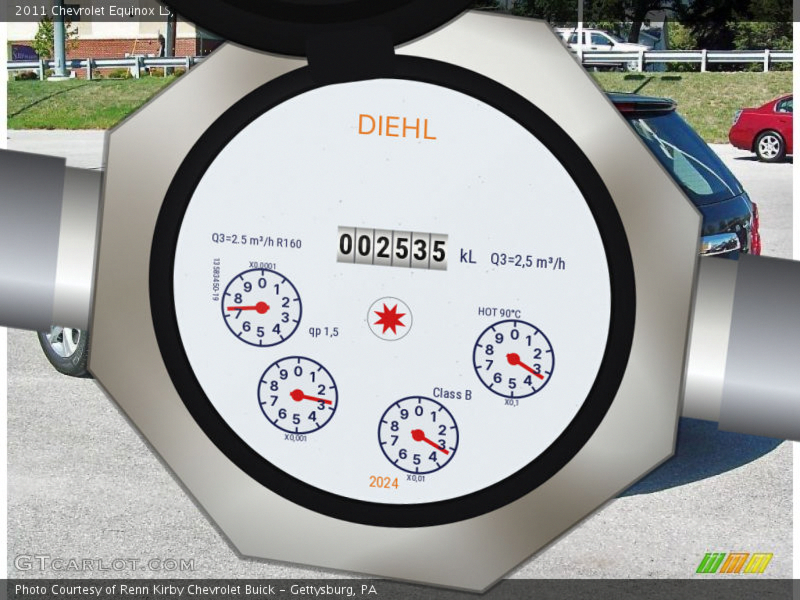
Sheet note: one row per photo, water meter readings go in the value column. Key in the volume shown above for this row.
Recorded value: 2535.3327 kL
